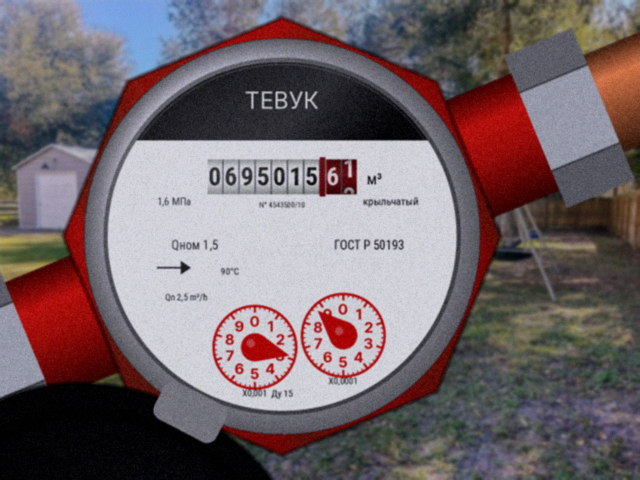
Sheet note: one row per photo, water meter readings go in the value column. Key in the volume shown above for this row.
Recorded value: 695015.6128 m³
